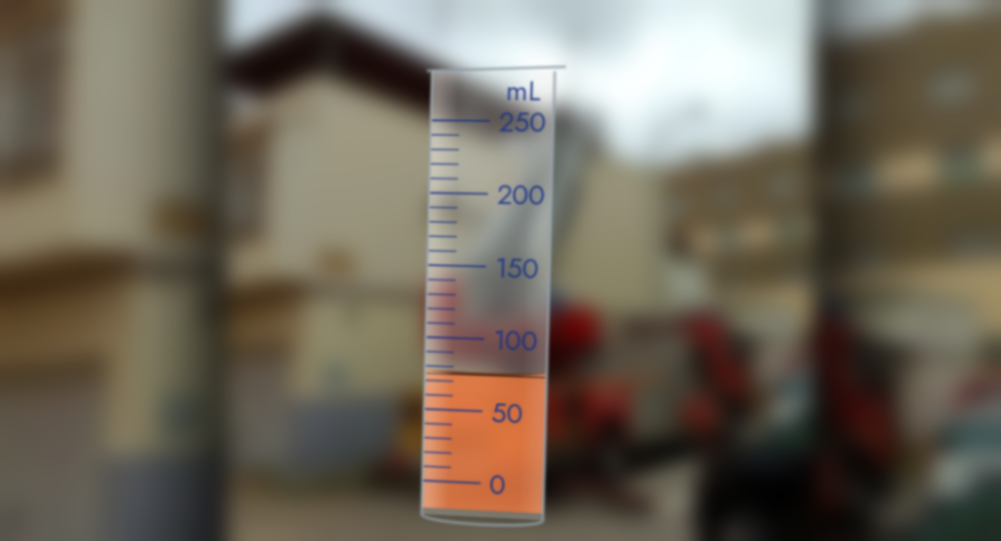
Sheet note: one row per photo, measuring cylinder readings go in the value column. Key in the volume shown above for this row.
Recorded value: 75 mL
